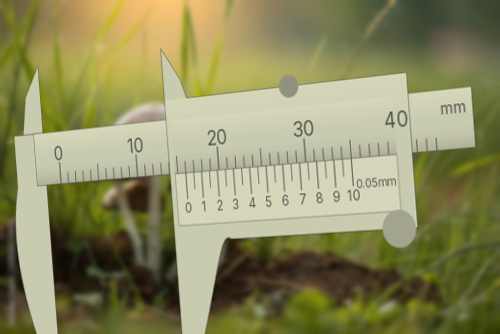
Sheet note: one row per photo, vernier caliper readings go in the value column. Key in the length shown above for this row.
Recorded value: 16.0 mm
